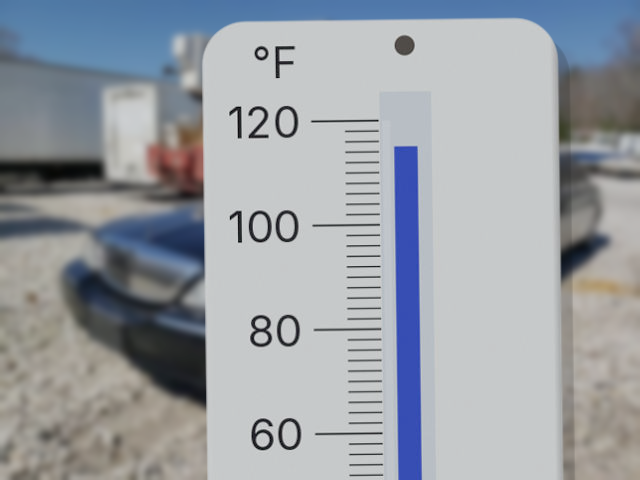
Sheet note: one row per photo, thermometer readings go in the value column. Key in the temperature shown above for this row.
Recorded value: 115 °F
